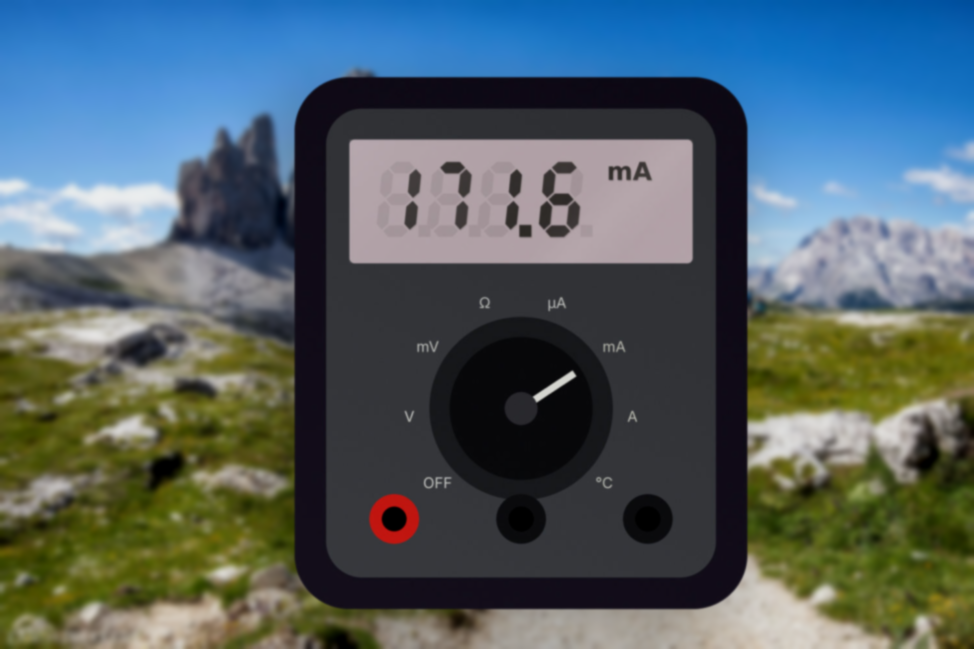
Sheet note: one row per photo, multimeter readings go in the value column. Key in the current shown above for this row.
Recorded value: 171.6 mA
